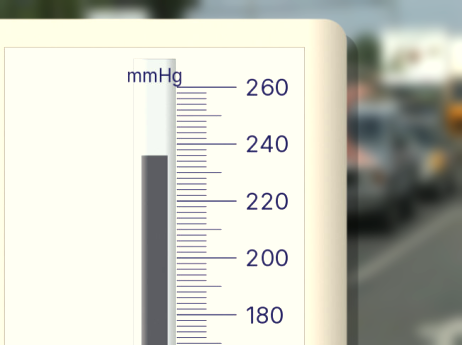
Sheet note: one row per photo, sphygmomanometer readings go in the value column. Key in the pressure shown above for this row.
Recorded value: 236 mmHg
